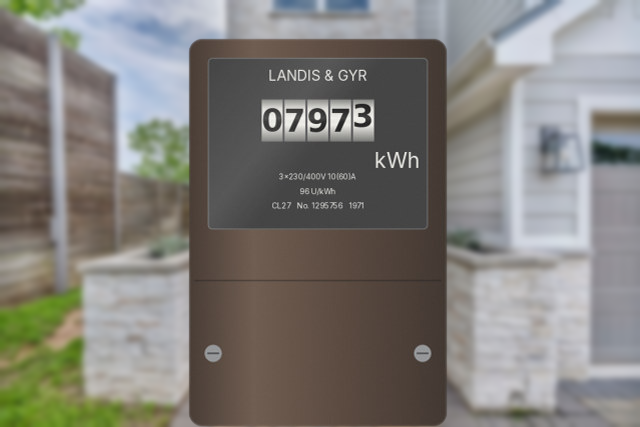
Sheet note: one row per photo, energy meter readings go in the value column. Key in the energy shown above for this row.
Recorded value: 7973 kWh
